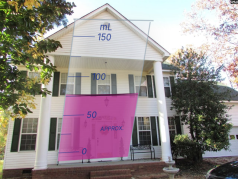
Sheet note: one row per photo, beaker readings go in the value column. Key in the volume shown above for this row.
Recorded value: 75 mL
